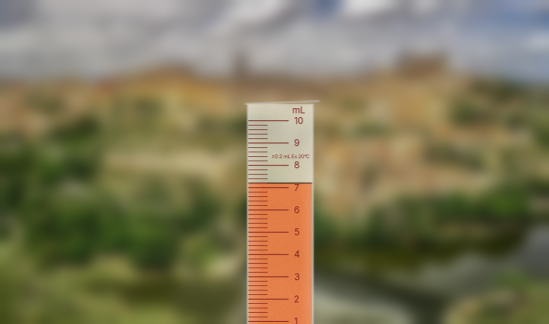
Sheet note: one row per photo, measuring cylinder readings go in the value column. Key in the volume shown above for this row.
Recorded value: 7.2 mL
